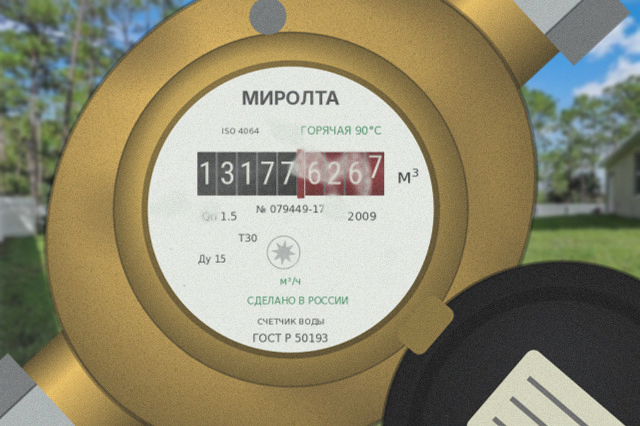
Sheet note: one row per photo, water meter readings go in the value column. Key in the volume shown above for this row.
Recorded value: 13177.6267 m³
